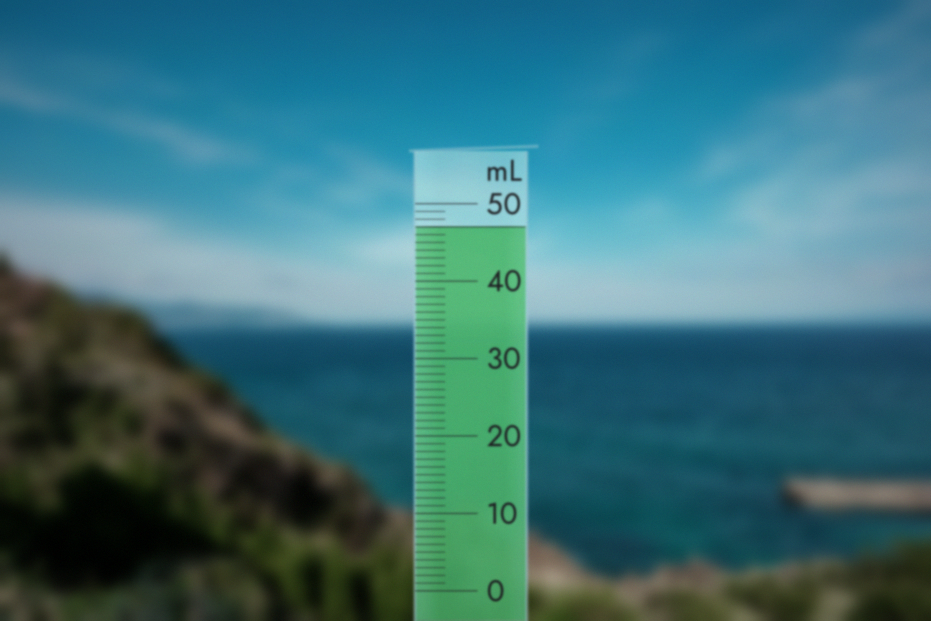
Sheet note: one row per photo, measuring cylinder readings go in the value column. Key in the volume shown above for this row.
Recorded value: 47 mL
